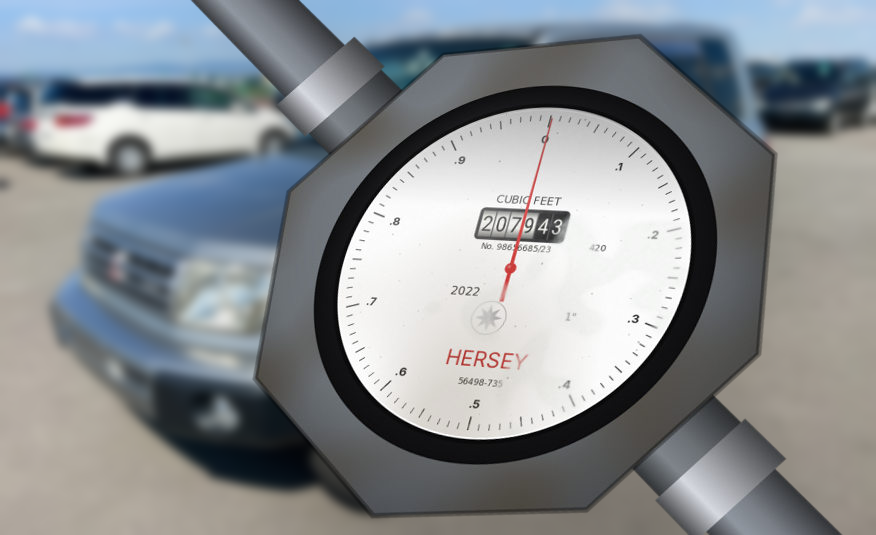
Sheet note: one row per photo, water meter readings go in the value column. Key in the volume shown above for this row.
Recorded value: 207943.00 ft³
